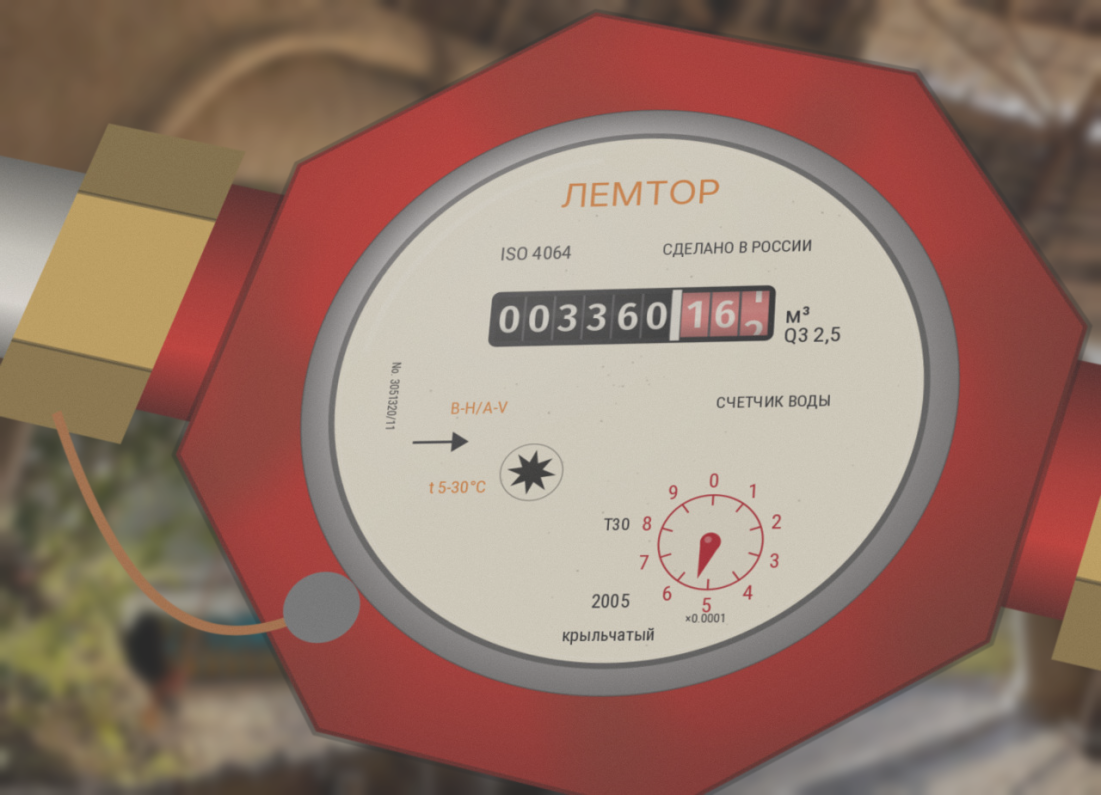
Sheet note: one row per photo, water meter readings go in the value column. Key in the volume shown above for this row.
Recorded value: 3360.1615 m³
